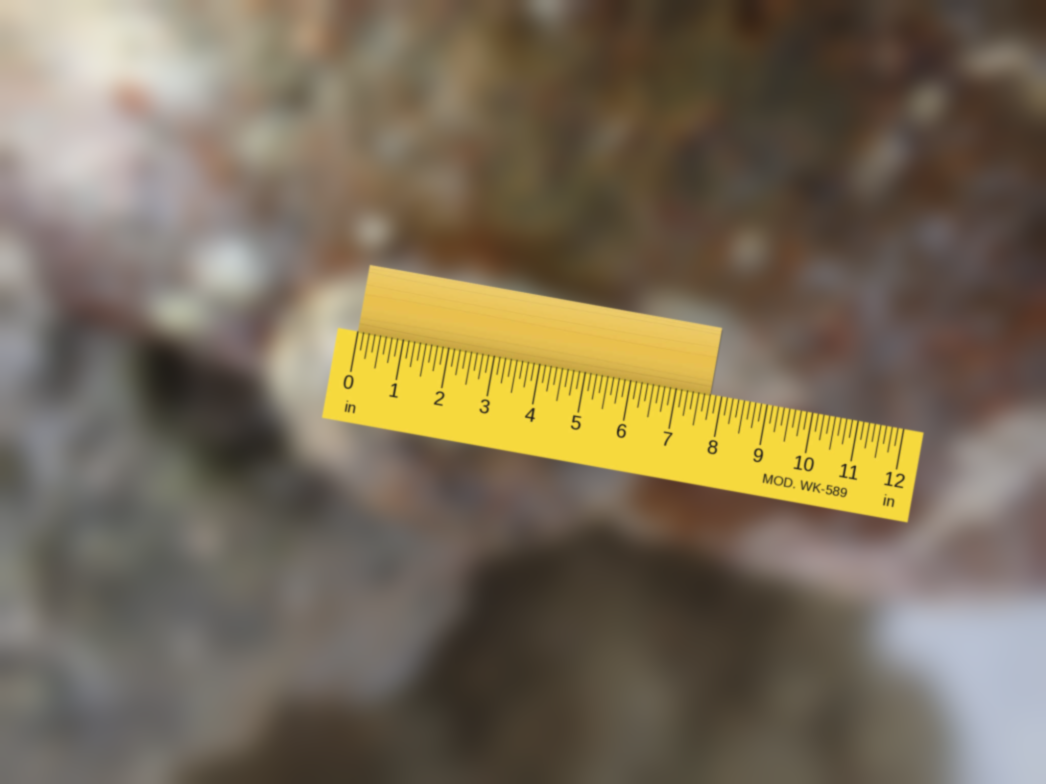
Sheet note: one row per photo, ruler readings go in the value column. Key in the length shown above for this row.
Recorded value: 7.75 in
